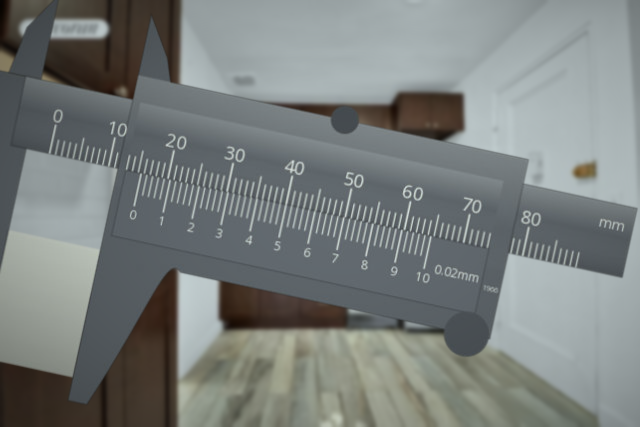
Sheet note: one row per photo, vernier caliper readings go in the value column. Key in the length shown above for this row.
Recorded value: 15.5 mm
